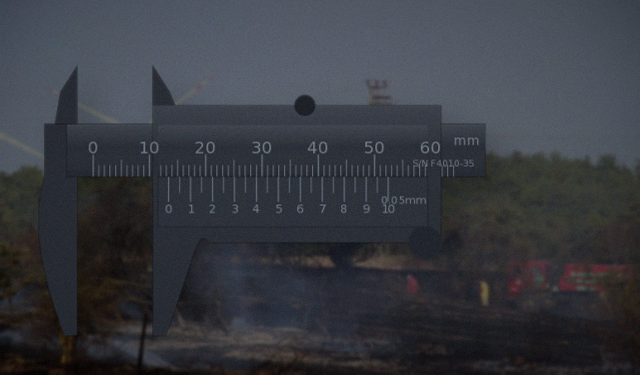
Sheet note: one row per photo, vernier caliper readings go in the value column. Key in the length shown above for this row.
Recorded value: 13.4 mm
